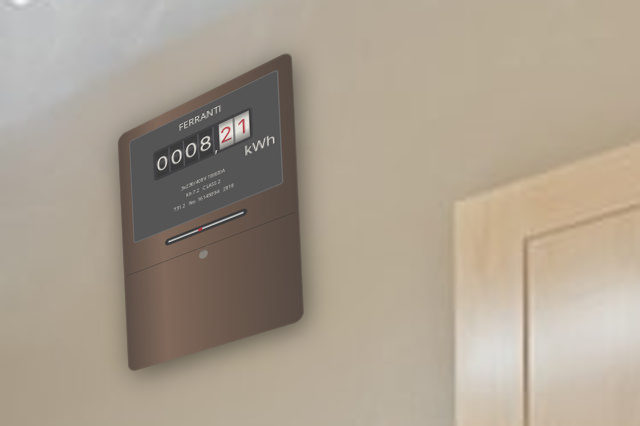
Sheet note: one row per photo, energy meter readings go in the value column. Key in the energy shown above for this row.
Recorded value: 8.21 kWh
